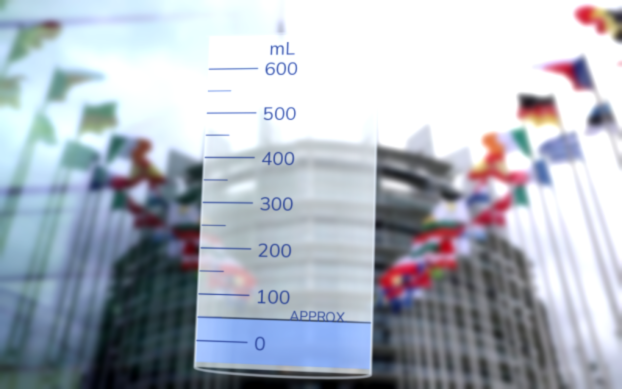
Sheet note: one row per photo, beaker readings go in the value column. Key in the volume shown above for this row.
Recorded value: 50 mL
